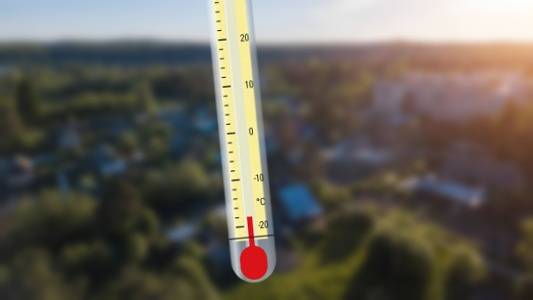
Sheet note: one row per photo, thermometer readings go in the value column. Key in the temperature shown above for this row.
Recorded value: -18 °C
